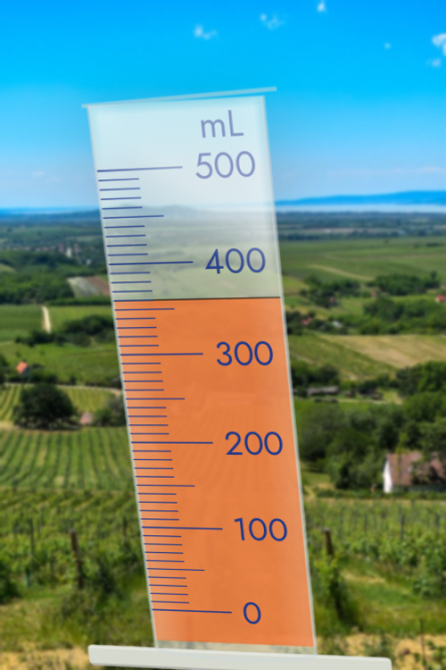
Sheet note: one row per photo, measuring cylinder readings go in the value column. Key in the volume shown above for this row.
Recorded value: 360 mL
